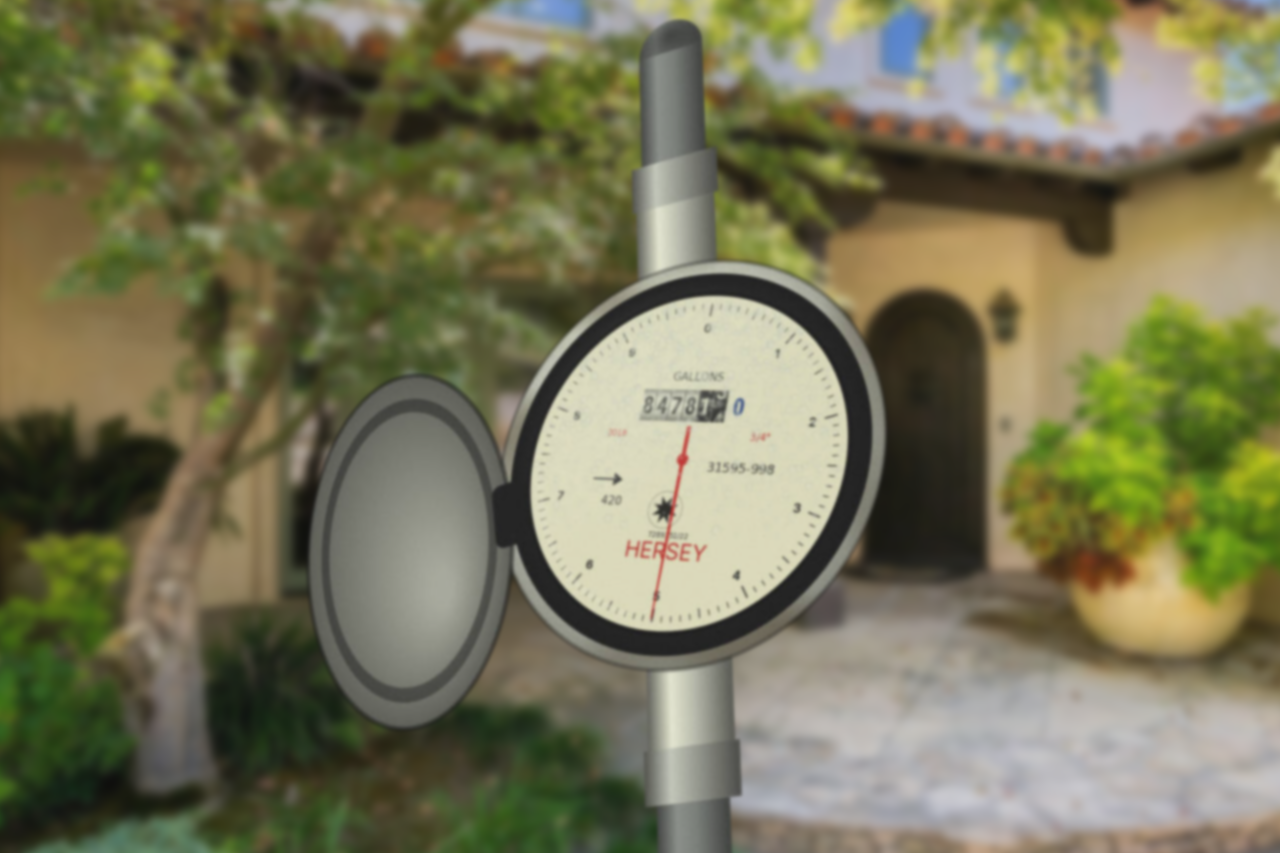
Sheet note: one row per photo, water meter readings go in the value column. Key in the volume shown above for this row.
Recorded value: 8478135.0 gal
